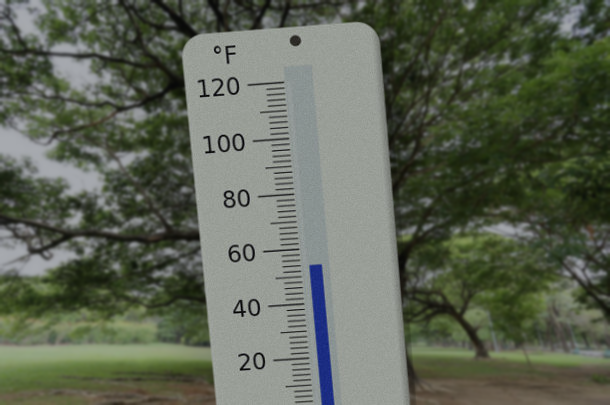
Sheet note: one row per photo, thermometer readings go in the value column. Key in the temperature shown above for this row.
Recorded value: 54 °F
